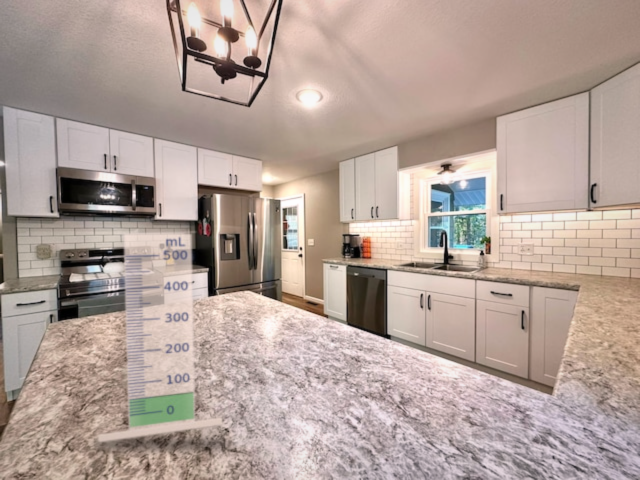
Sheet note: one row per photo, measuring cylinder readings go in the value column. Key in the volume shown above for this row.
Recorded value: 50 mL
